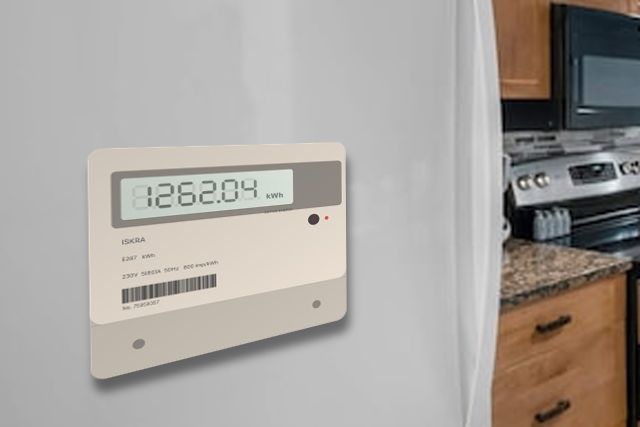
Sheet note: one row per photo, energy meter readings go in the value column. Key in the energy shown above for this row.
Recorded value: 1262.04 kWh
